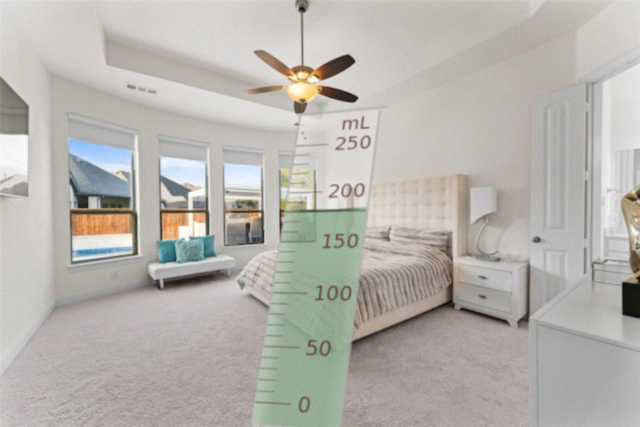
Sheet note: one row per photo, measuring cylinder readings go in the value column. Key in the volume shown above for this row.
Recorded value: 180 mL
